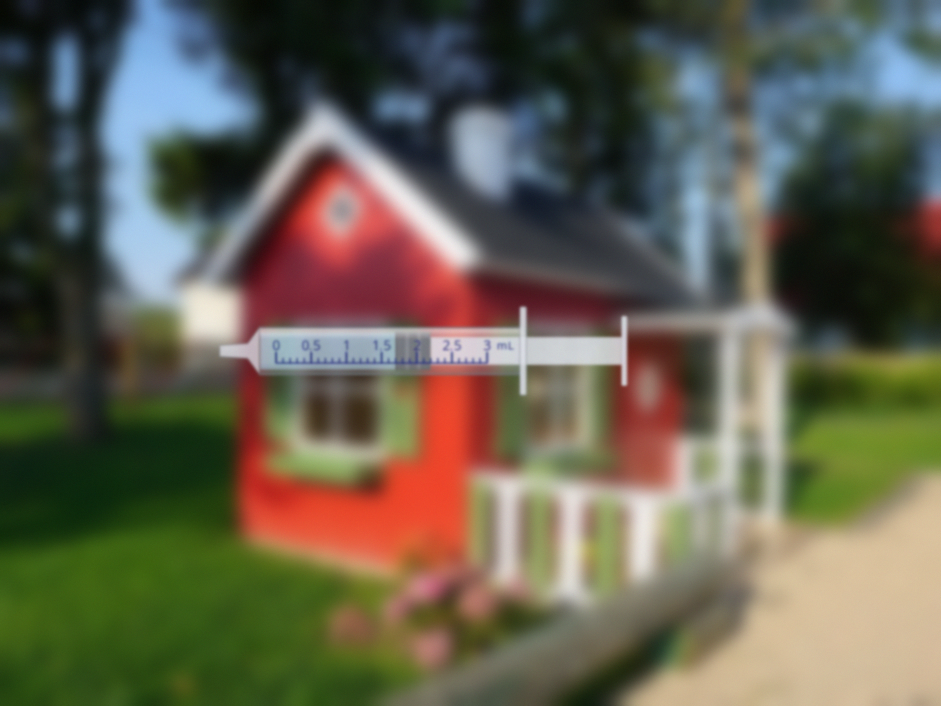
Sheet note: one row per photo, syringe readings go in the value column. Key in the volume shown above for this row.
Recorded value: 1.7 mL
